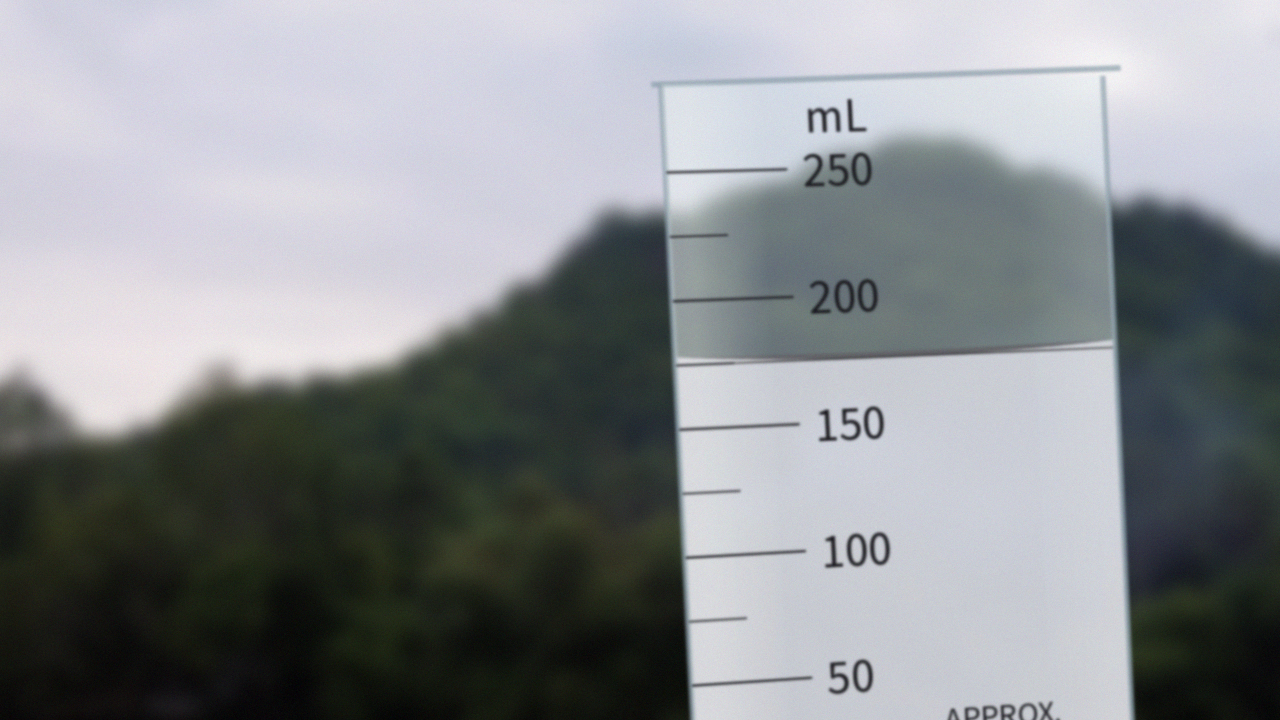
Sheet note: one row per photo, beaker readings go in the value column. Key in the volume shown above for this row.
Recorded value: 175 mL
